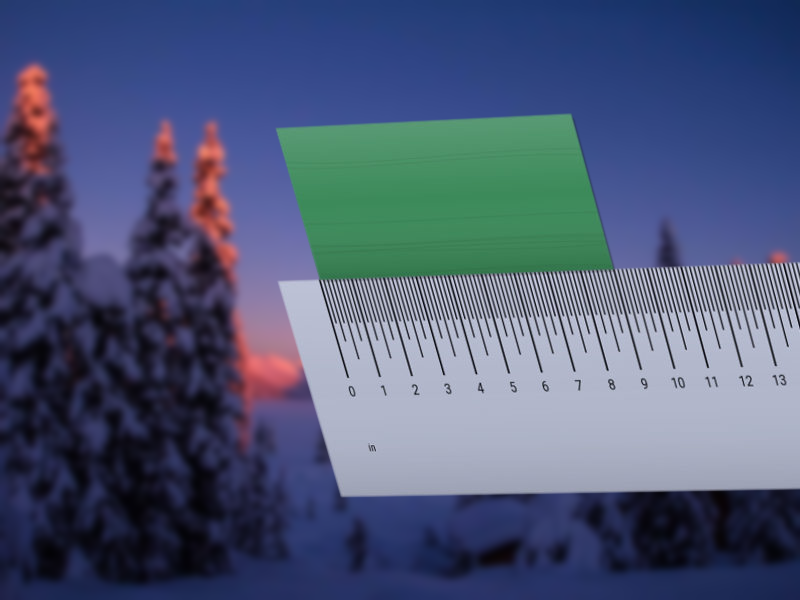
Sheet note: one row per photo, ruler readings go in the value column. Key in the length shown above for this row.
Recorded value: 9 in
